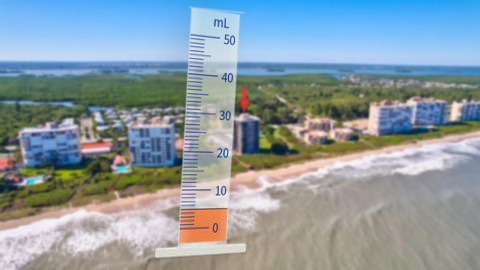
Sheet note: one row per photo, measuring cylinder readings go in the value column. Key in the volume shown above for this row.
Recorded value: 5 mL
